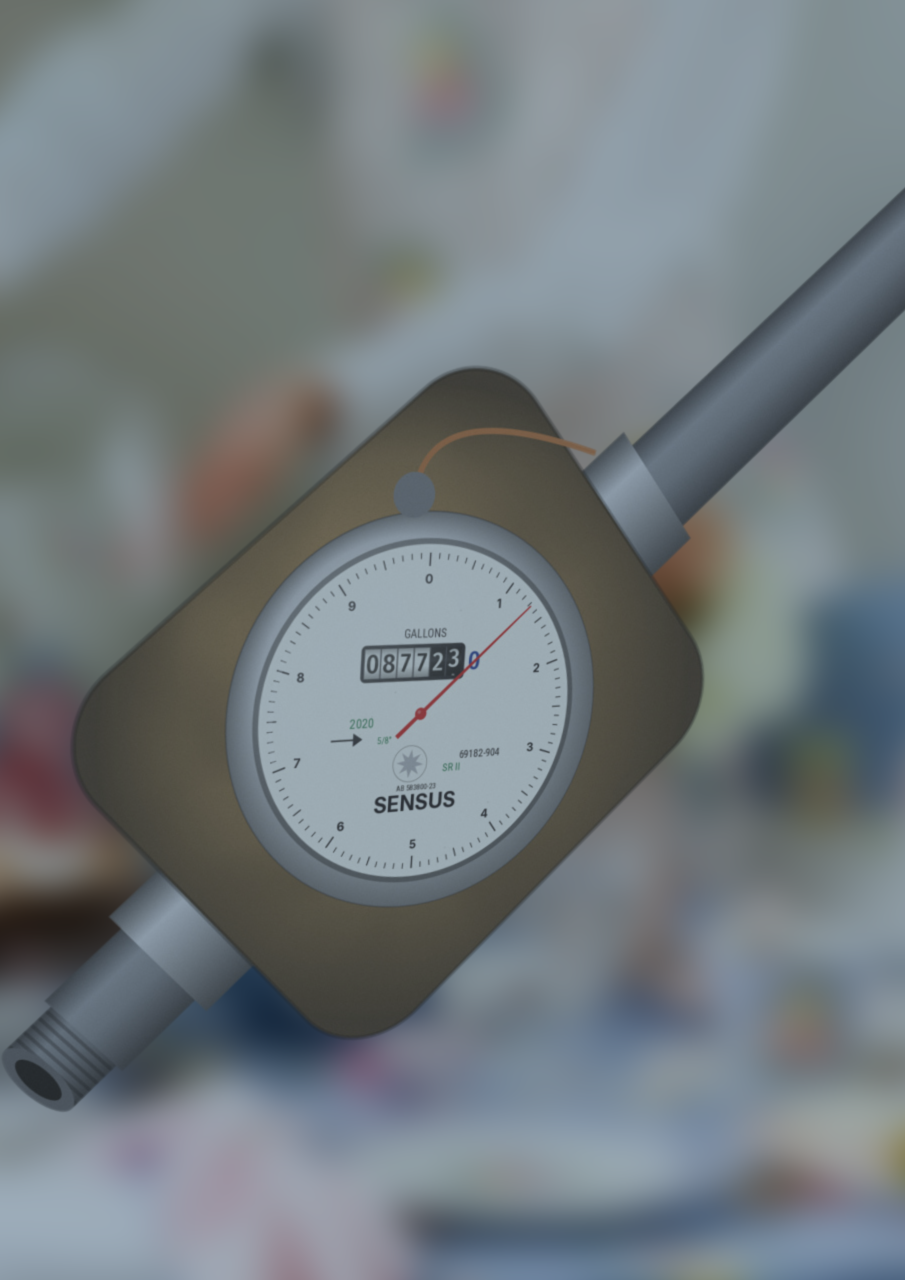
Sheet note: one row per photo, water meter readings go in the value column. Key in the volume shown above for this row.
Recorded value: 877231.3 gal
